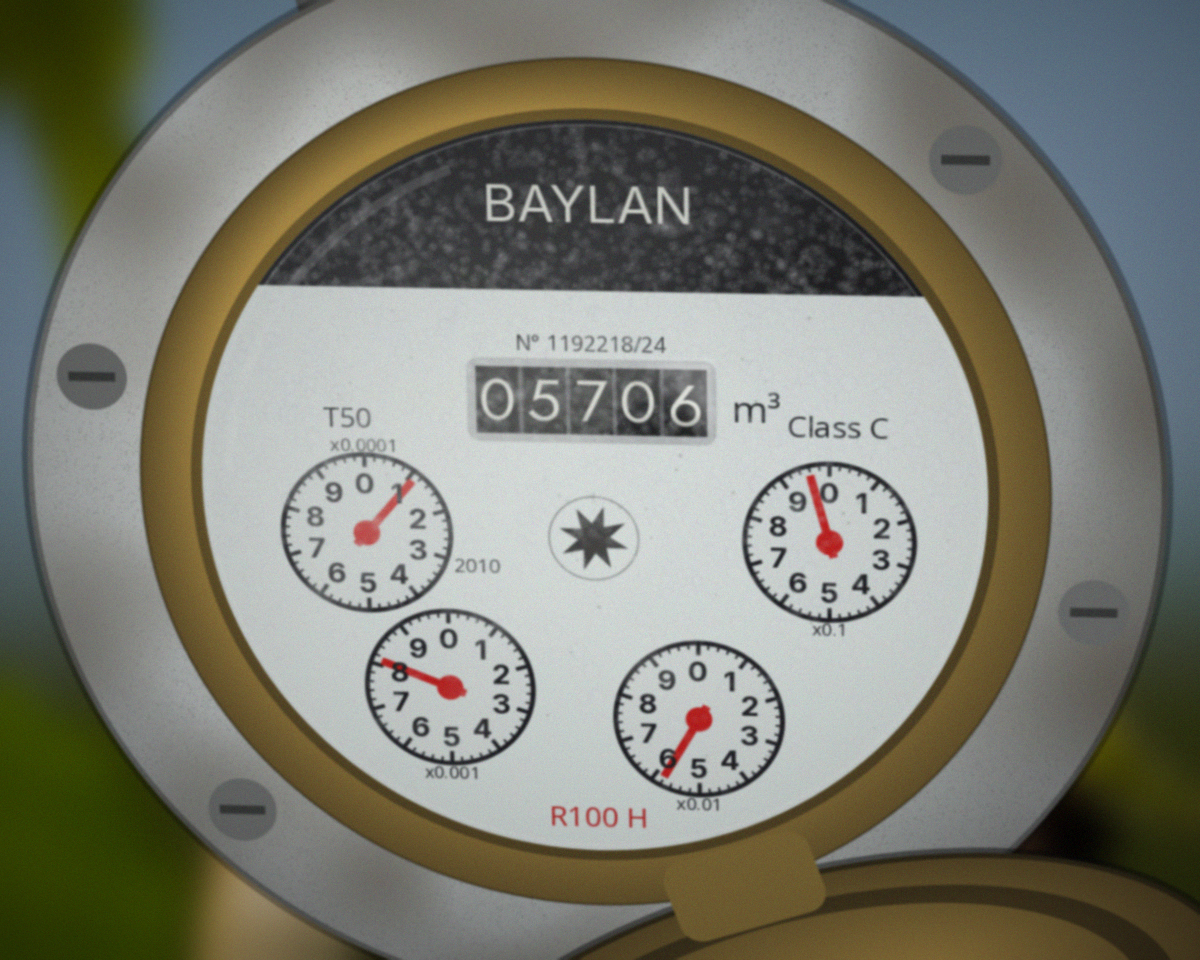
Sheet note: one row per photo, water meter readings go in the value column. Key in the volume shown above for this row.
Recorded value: 5705.9581 m³
